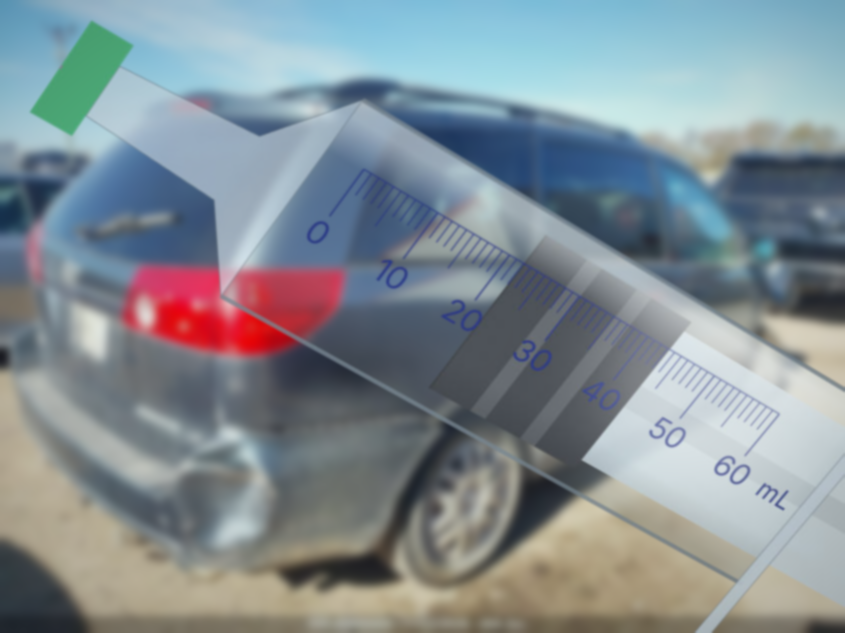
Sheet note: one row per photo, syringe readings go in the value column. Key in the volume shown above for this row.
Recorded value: 22 mL
